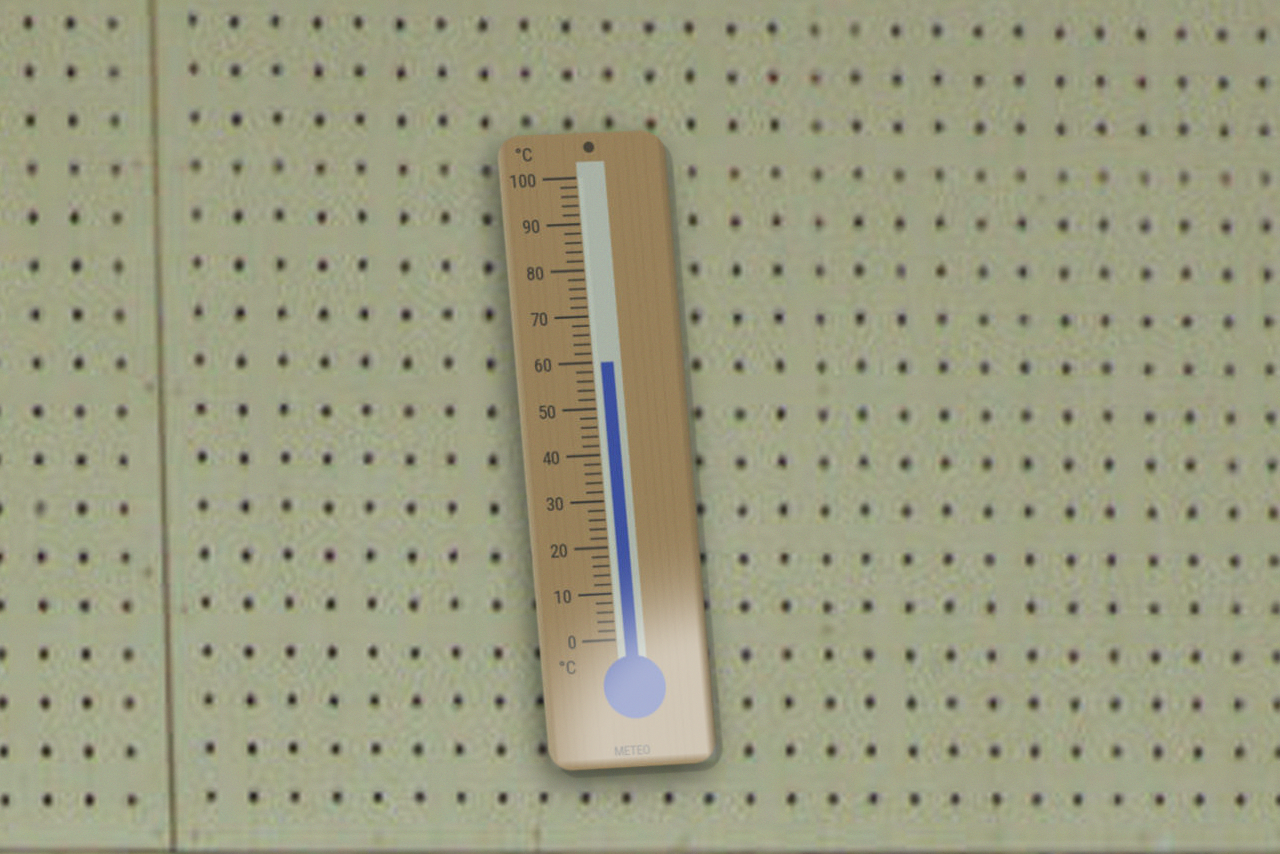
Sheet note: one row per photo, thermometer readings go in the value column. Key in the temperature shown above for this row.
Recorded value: 60 °C
